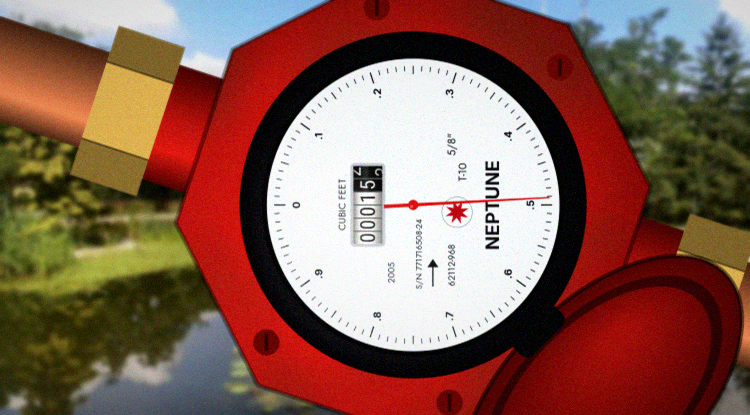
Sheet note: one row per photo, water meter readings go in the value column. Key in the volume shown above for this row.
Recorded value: 152.49 ft³
